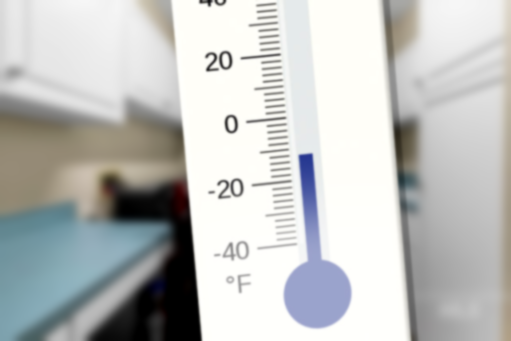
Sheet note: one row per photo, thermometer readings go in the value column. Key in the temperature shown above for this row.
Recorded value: -12 °F
